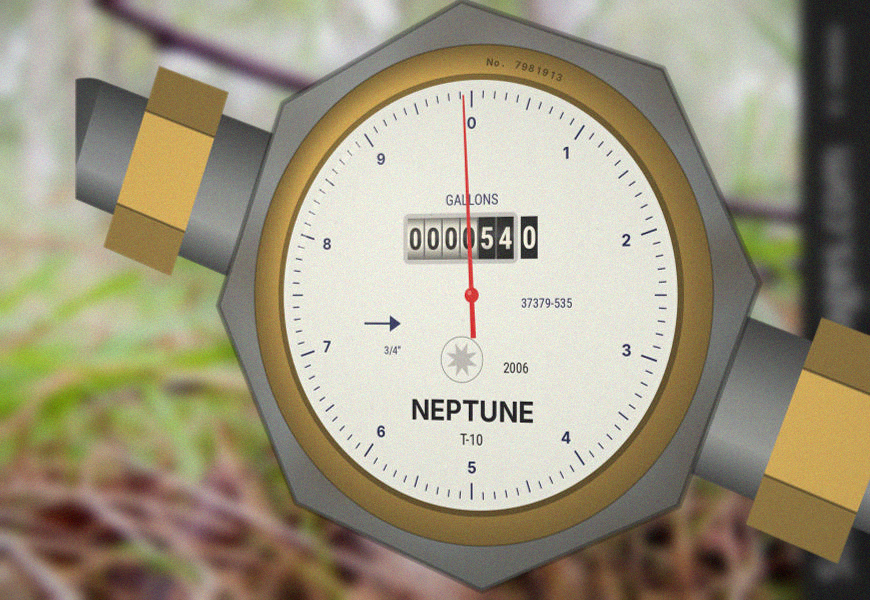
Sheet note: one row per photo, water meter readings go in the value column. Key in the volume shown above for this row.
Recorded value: 539.9 gal
